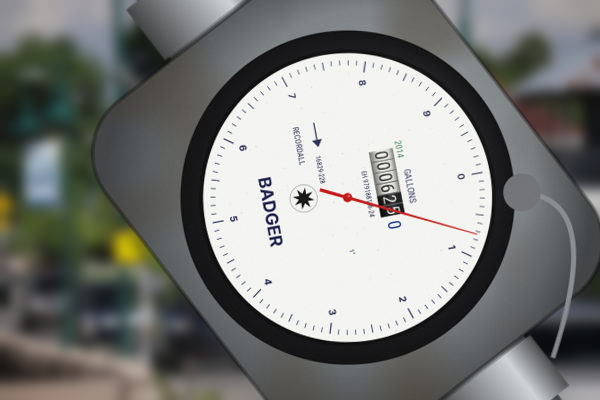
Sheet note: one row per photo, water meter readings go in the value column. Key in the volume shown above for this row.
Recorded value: 6250.7 gal
